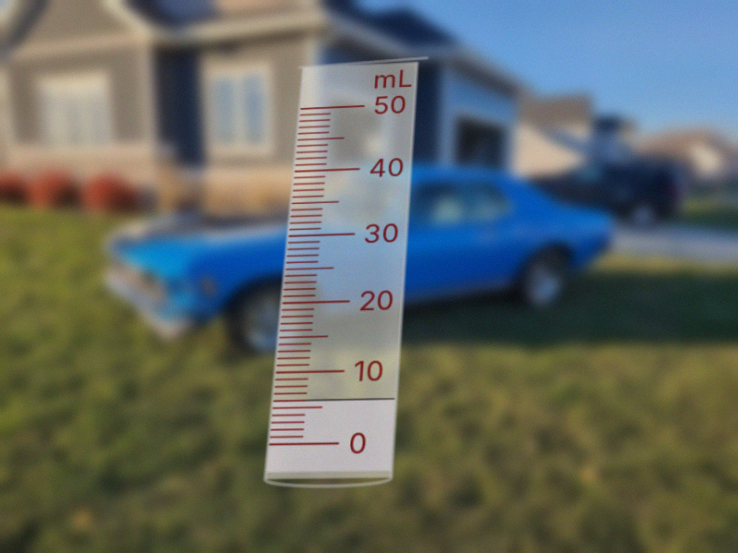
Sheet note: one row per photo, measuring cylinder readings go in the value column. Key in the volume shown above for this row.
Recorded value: 6 mL
